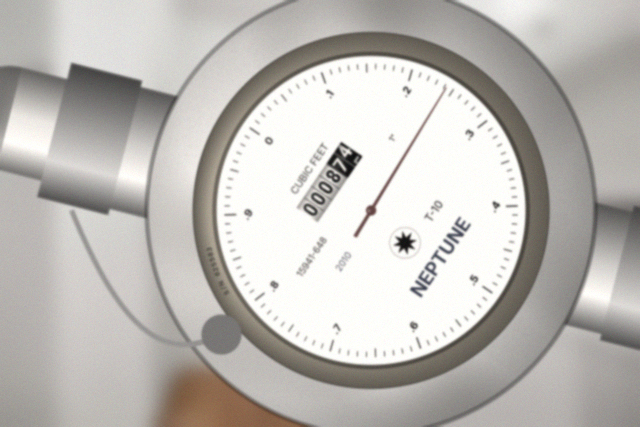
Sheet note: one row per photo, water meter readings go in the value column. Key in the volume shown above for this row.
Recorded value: 874.24 ft³
